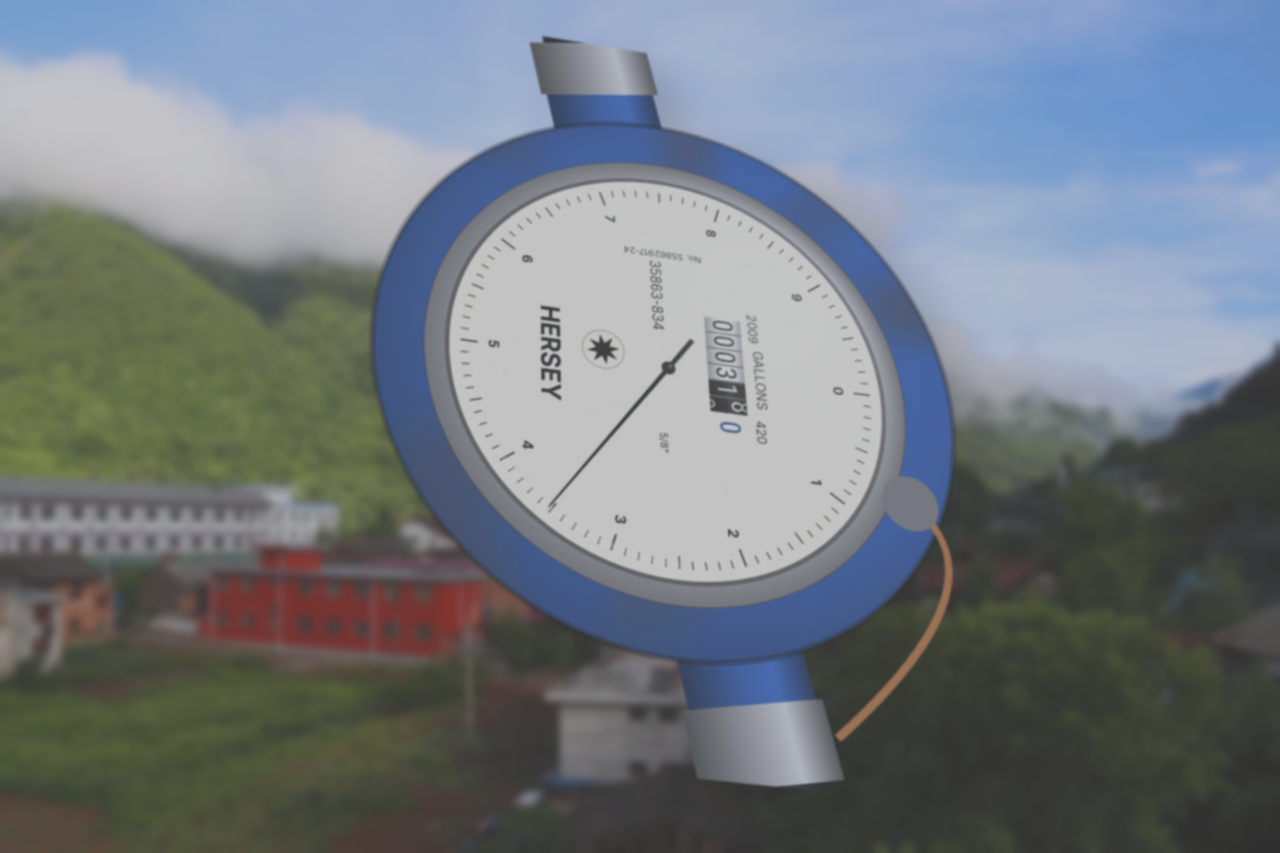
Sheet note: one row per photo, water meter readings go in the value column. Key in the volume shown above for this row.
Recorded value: 3183.5 gal
